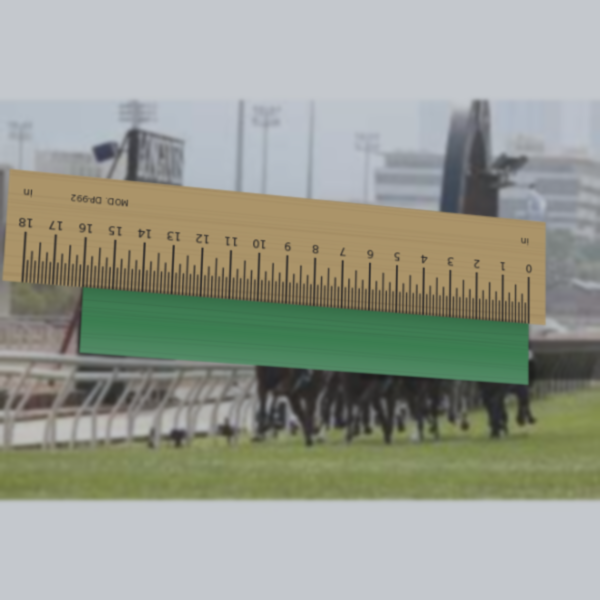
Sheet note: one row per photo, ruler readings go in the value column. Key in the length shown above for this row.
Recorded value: 16 in
